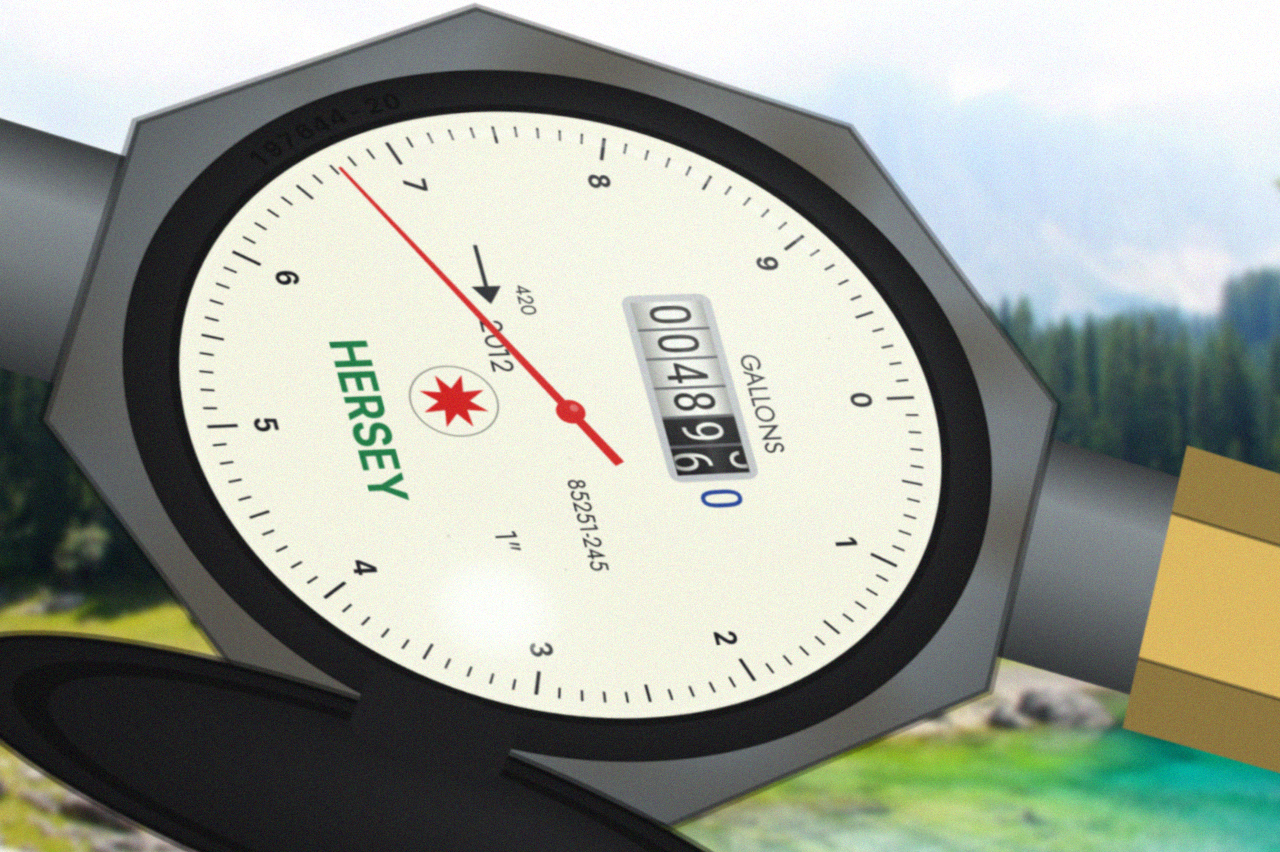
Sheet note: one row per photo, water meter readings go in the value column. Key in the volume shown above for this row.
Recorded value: 48956.7 gal
